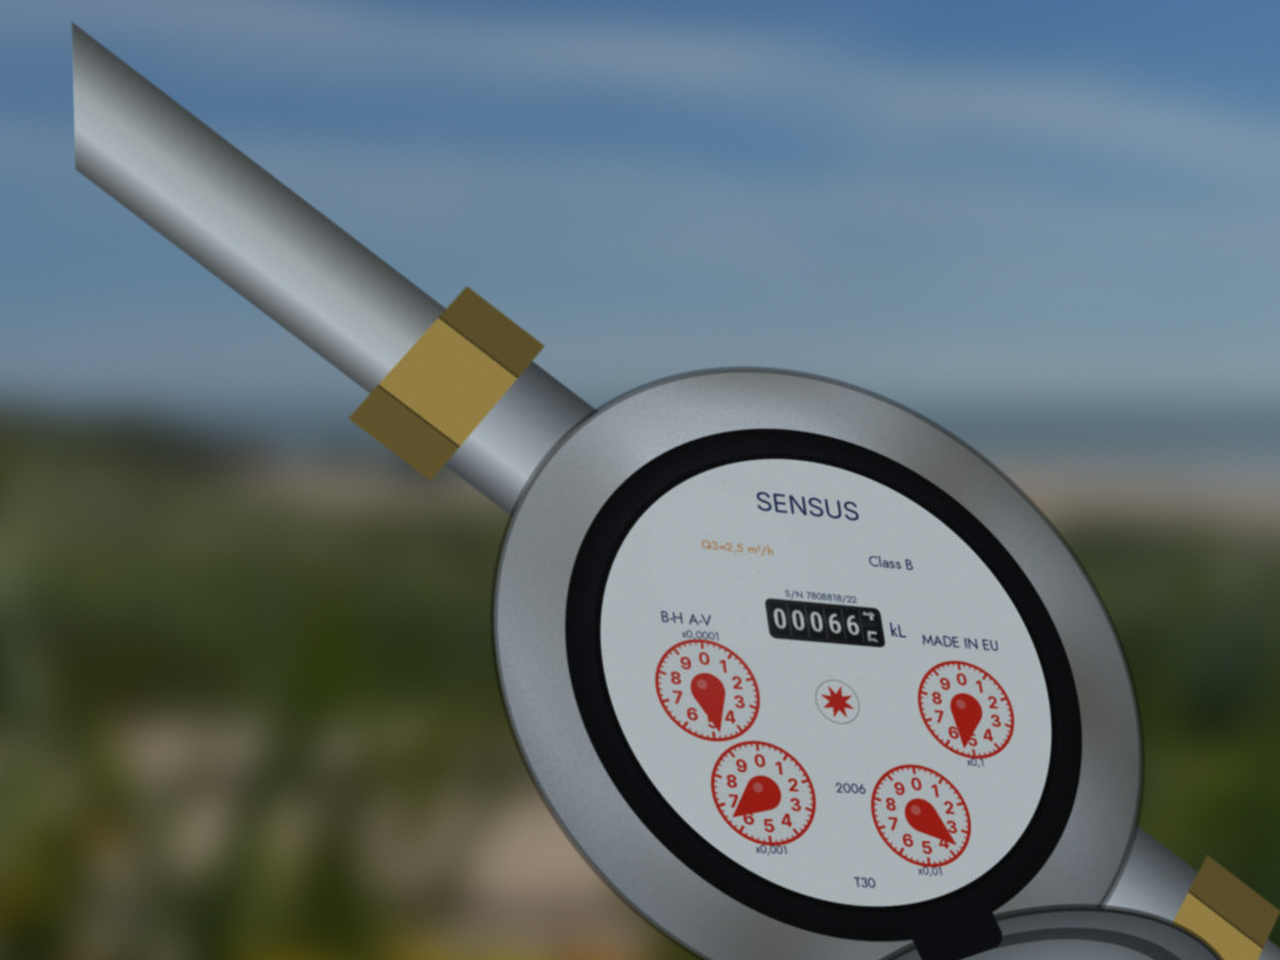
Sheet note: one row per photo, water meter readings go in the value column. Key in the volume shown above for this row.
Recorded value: 664.5364 kL
